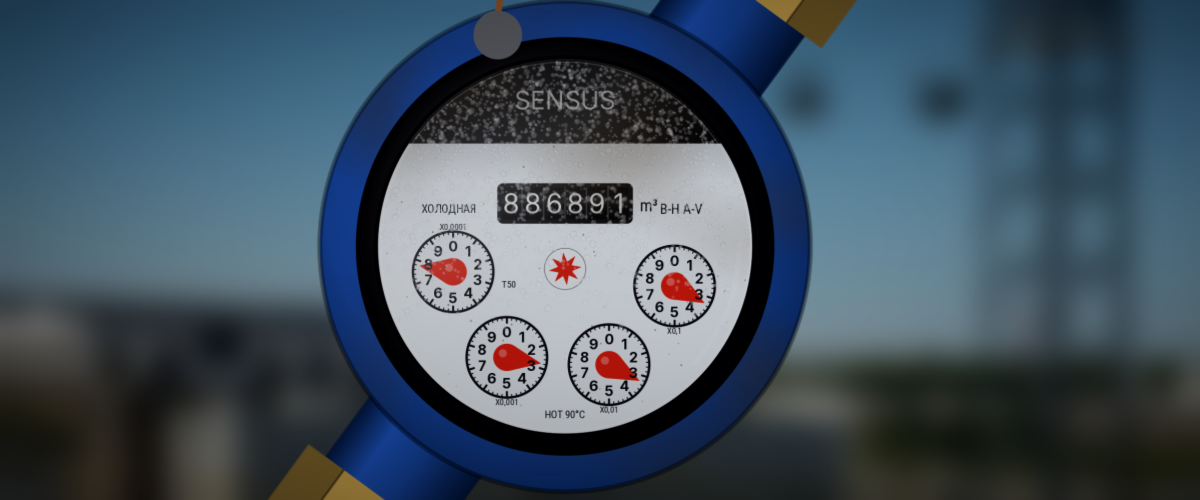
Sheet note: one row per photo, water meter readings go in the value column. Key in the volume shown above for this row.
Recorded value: 886891.3327 m³
